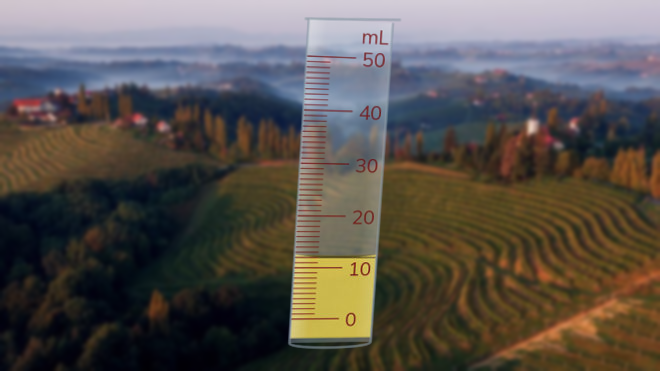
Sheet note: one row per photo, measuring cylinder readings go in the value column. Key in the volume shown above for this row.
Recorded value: 12 mL
